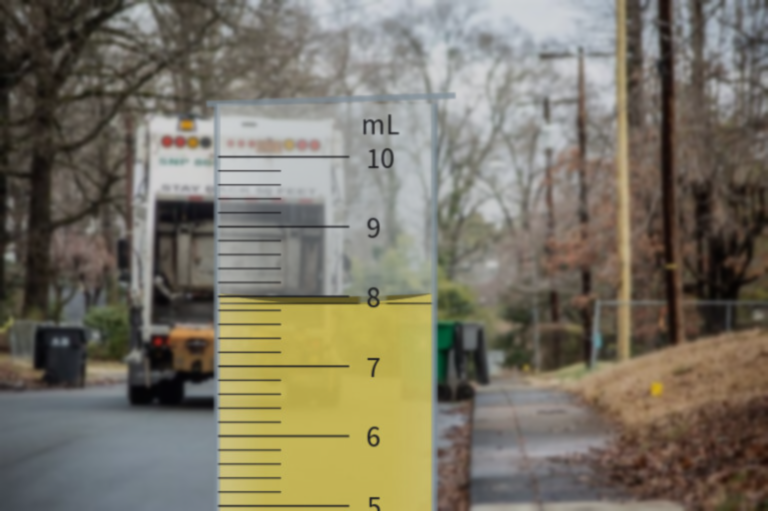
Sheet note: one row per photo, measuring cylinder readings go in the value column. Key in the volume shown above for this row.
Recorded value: 7.9 mL
